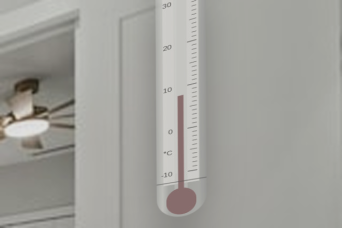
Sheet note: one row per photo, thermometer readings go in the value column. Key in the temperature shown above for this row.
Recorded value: 8 °C
